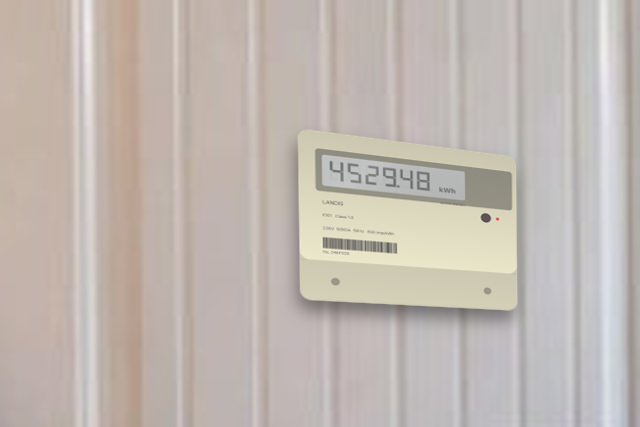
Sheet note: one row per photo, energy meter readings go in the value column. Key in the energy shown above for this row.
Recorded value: 4529.48 kWh
